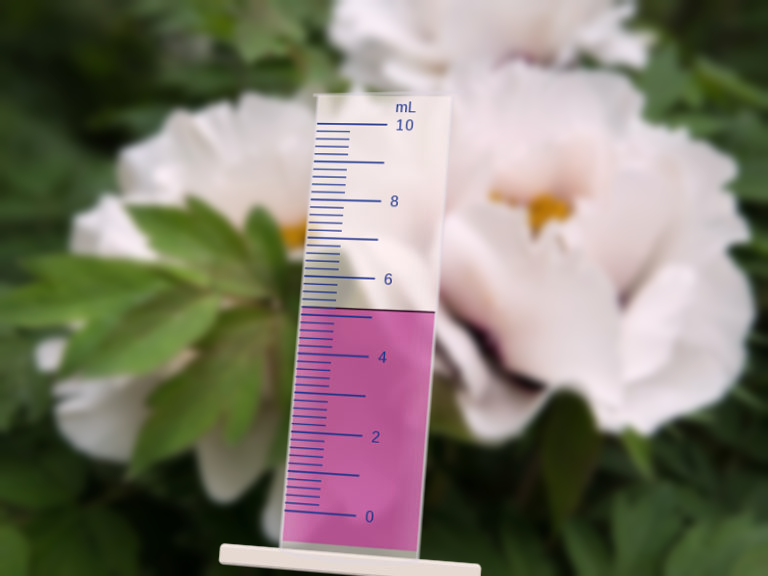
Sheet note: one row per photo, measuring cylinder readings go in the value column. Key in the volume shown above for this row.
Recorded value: 5.2 mL
